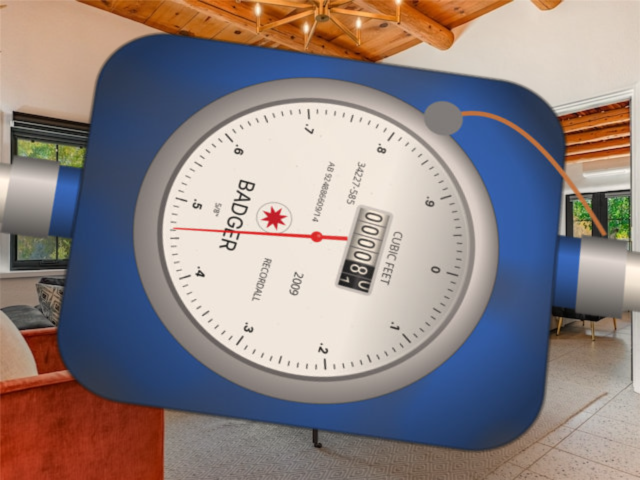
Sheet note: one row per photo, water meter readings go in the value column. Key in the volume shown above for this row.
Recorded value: 80.46 ft³
